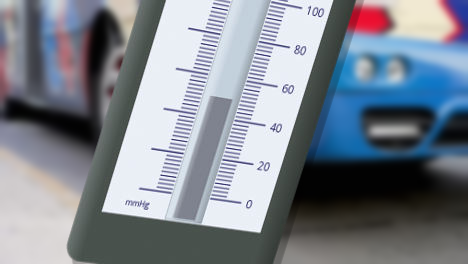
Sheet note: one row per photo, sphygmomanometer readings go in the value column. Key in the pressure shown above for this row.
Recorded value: 50 mmHg
